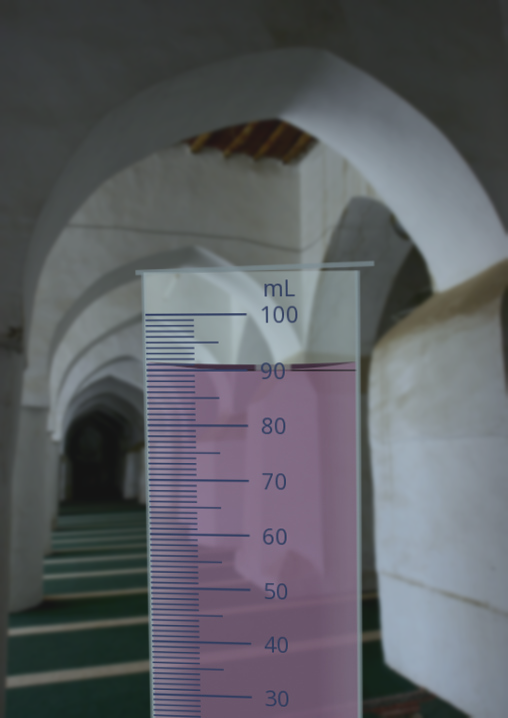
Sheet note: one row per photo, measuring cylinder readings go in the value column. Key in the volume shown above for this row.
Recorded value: 90 mL
